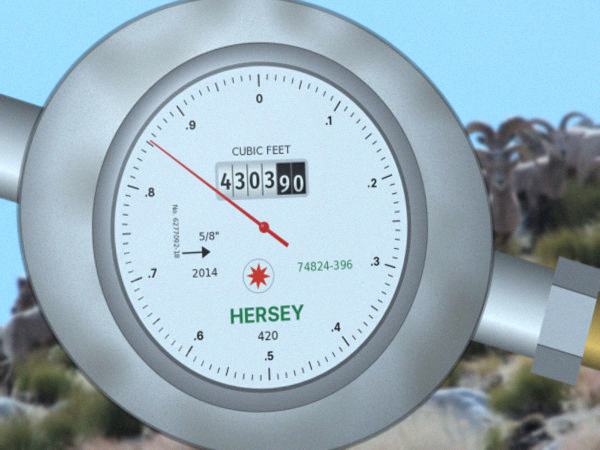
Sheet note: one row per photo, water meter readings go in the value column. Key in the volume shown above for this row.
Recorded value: 430389.85 ft³
